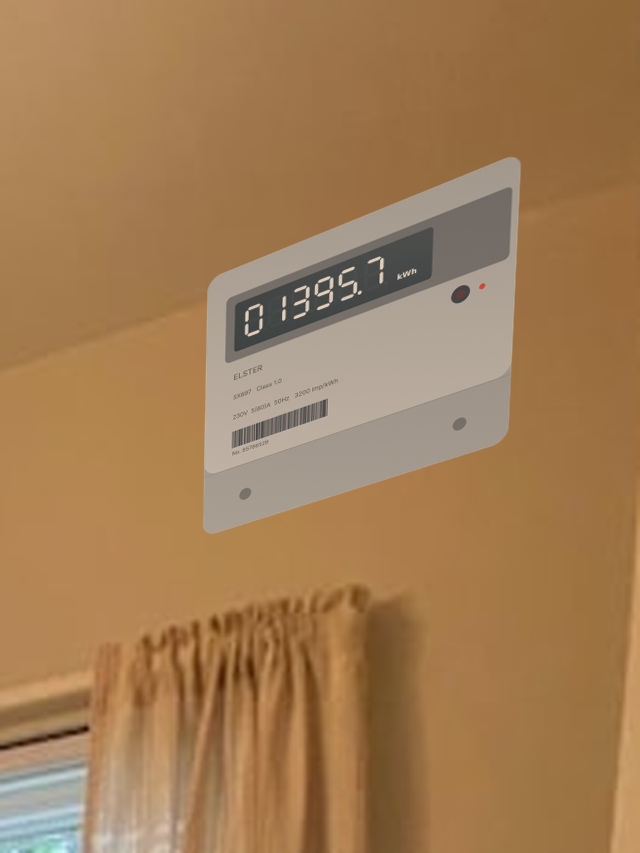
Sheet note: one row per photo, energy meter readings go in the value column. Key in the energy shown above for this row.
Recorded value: 1395.7 kWh
